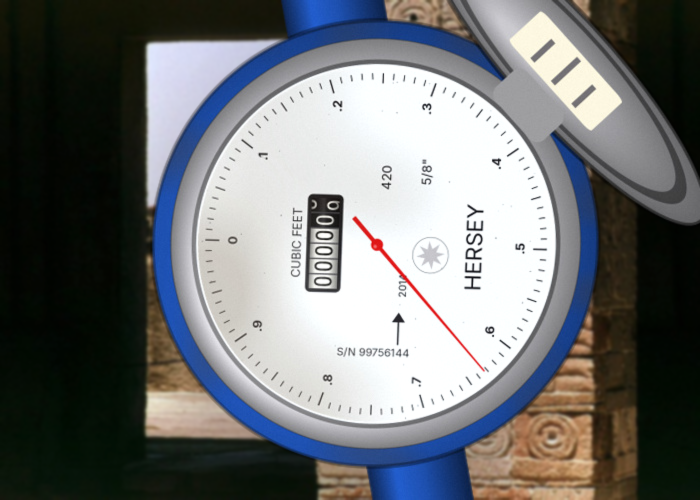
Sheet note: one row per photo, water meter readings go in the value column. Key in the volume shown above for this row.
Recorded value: 8.63 ft³
